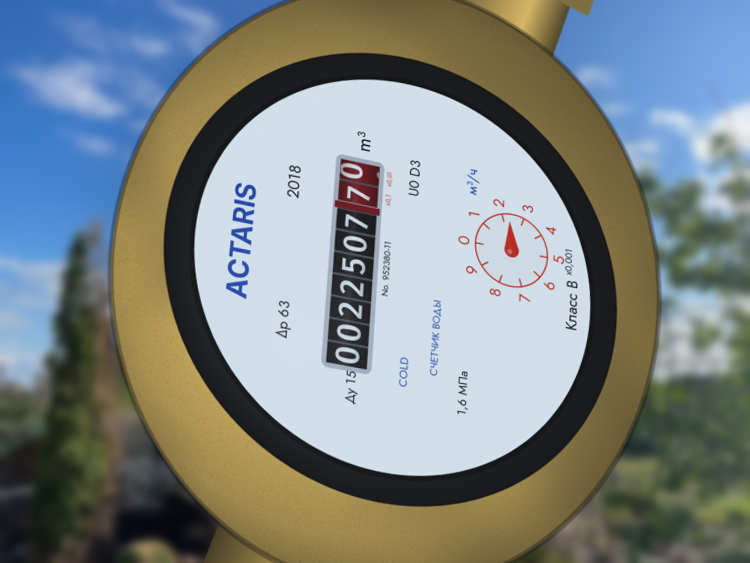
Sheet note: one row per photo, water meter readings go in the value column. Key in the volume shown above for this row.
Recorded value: 22507.702 m³
